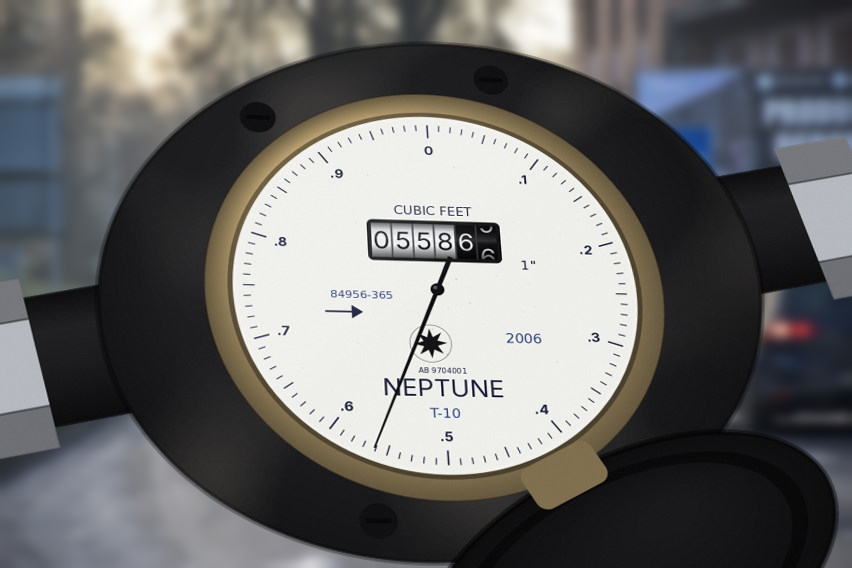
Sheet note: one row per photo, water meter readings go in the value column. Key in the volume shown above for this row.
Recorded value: 55865.56 ft³
